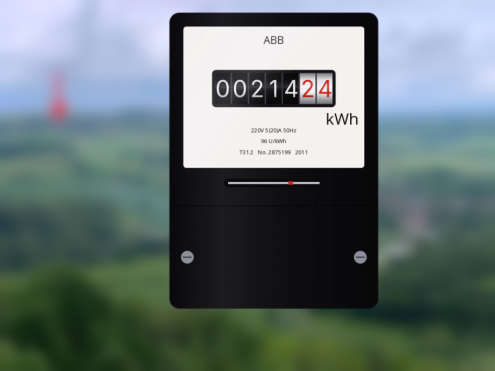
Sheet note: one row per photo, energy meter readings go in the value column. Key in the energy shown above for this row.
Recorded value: 214.24 kWh
